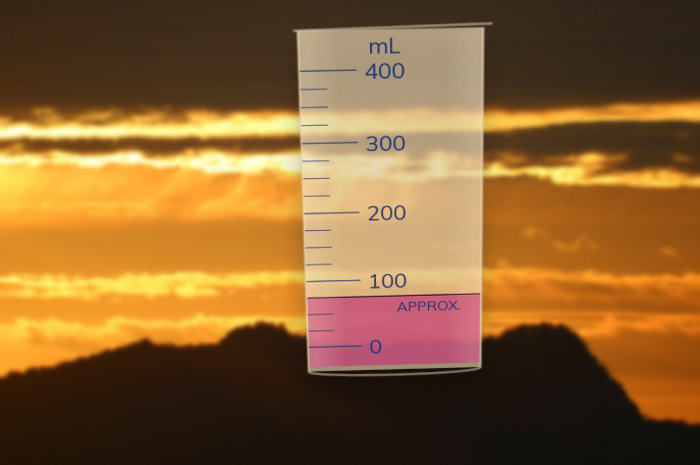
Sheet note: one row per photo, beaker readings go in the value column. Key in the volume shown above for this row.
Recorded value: 75 mL
